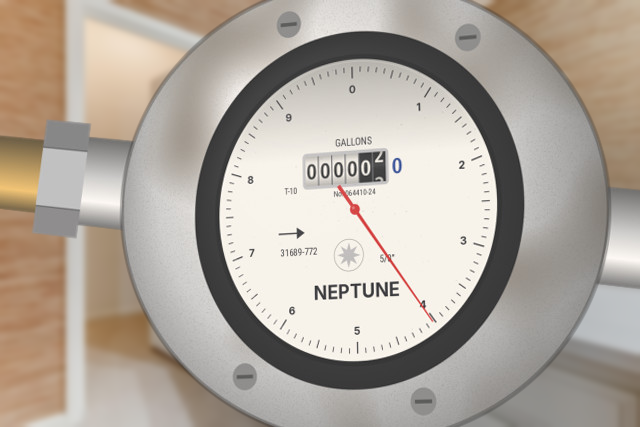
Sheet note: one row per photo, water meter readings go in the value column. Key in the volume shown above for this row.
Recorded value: 24.0 gal
